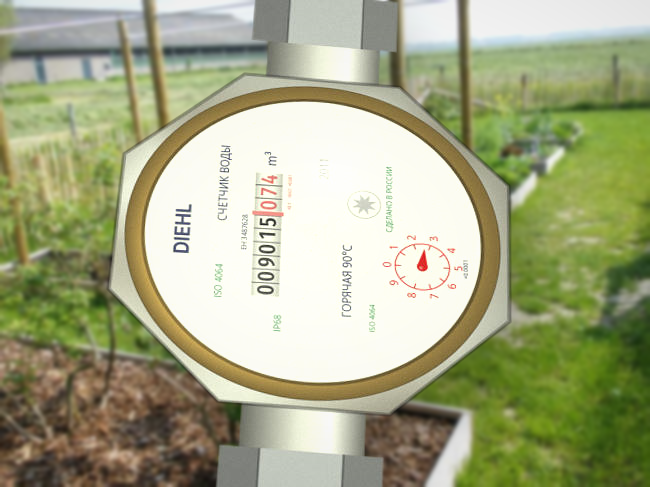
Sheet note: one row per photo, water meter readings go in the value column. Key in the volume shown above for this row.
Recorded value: 9015.0742 m³
